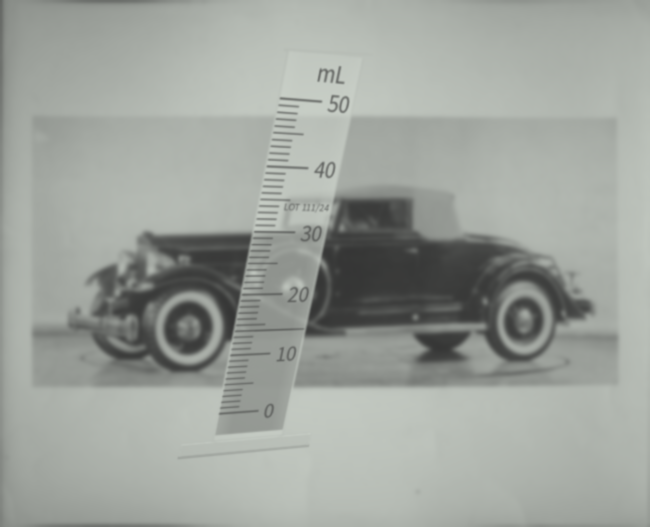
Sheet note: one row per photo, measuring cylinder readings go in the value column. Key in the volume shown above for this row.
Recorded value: 14 mL
